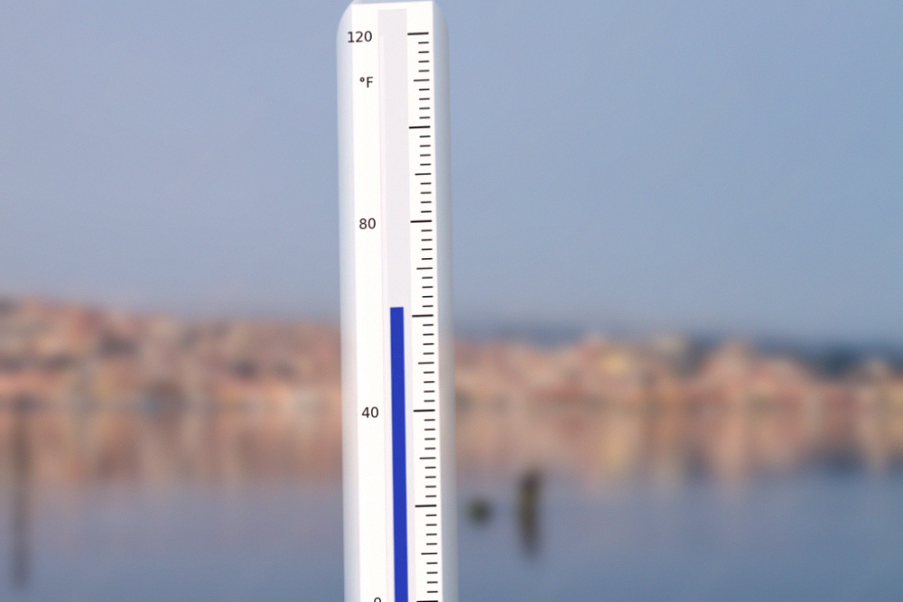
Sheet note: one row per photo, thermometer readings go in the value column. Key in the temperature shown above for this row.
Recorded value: 62 °F
